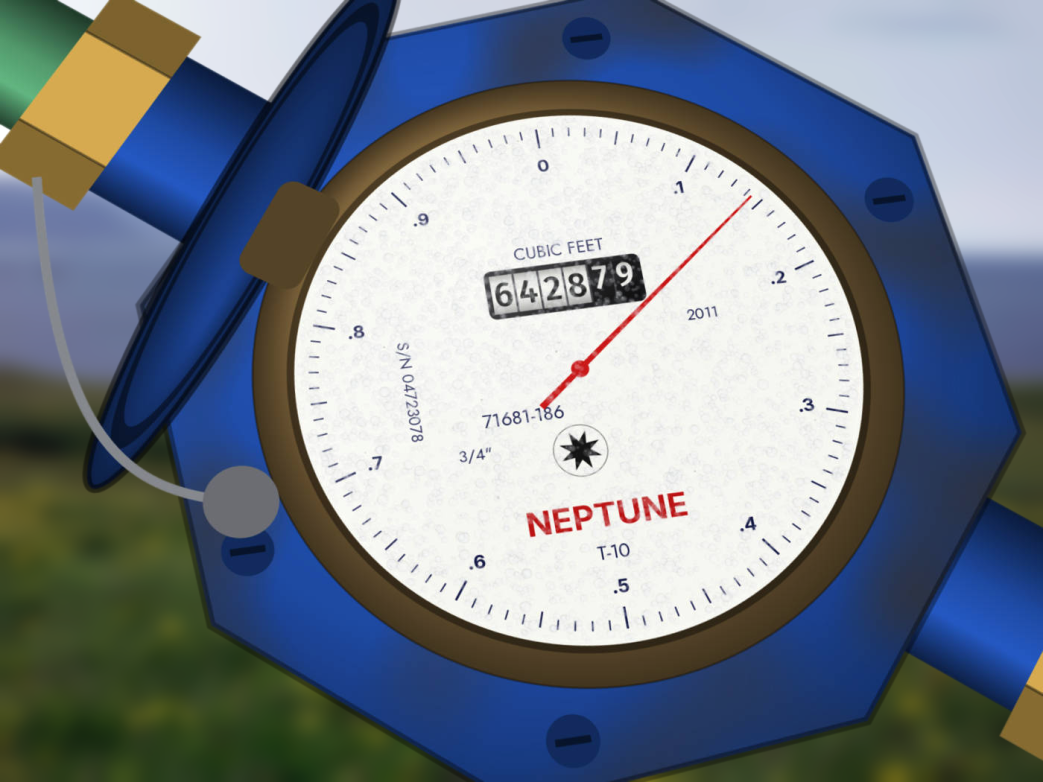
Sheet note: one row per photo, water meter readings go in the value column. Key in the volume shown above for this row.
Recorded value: 642879.14 ft³
